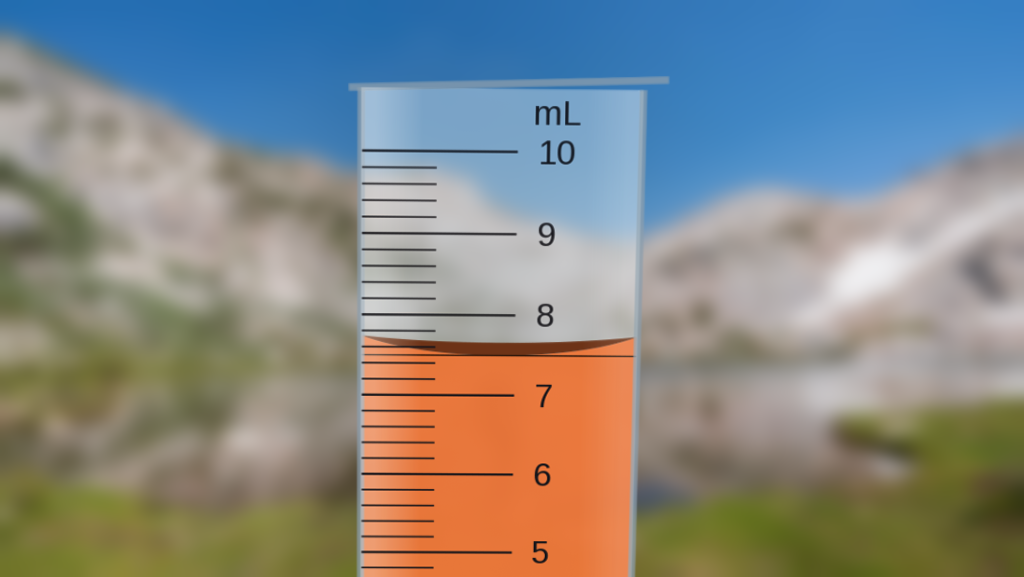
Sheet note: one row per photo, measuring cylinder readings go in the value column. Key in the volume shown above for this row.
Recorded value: 7.5 mL
